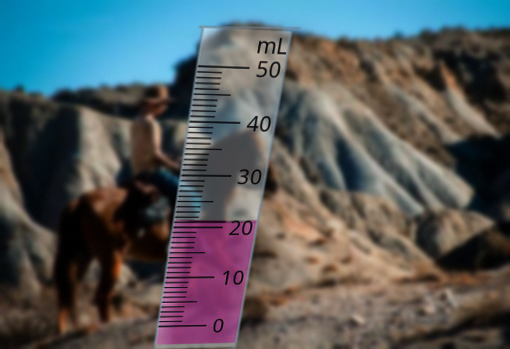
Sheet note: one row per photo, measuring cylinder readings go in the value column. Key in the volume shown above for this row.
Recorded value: 21 mL
